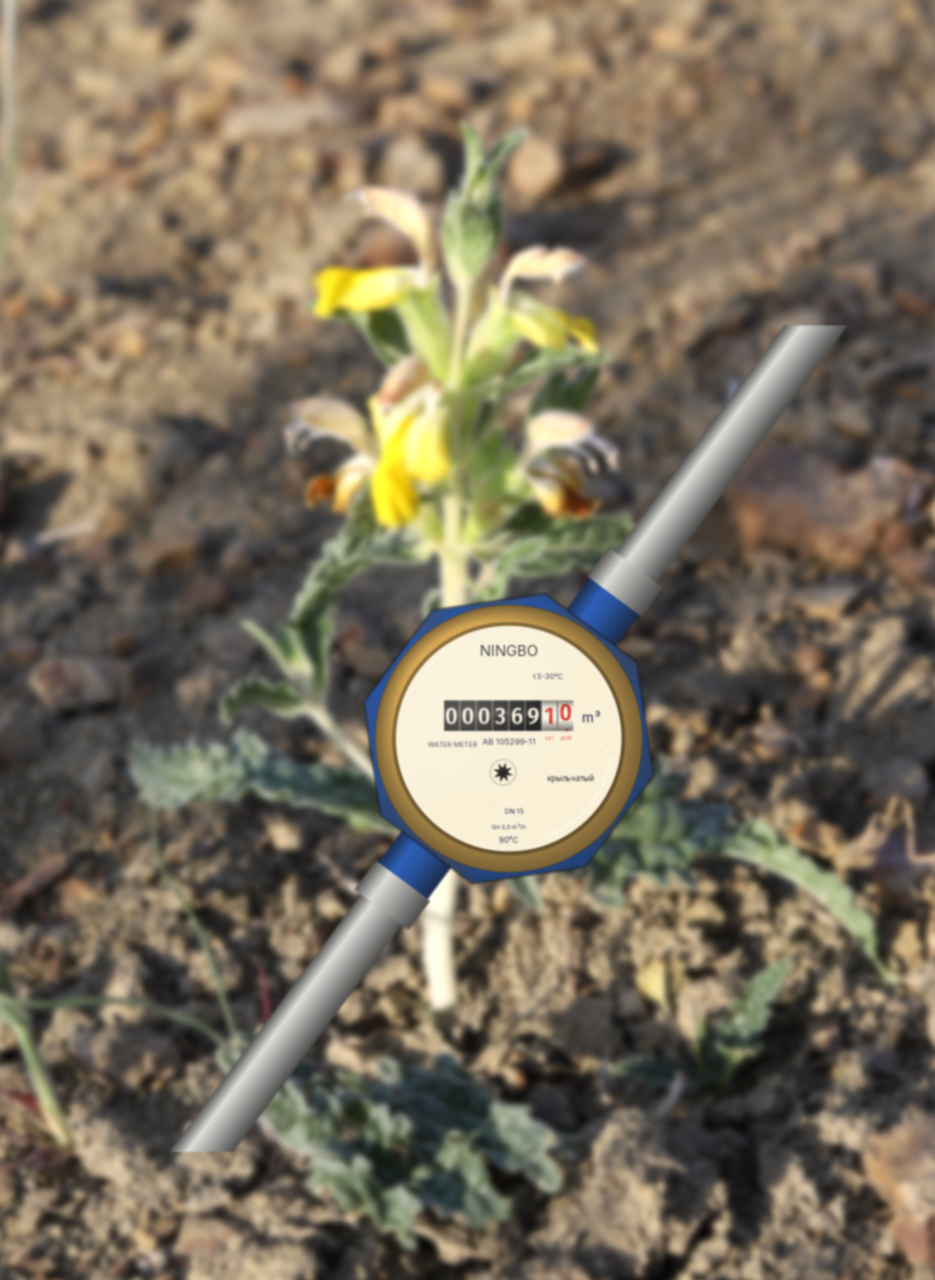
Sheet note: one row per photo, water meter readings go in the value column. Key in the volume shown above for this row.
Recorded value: 369.10 m³
